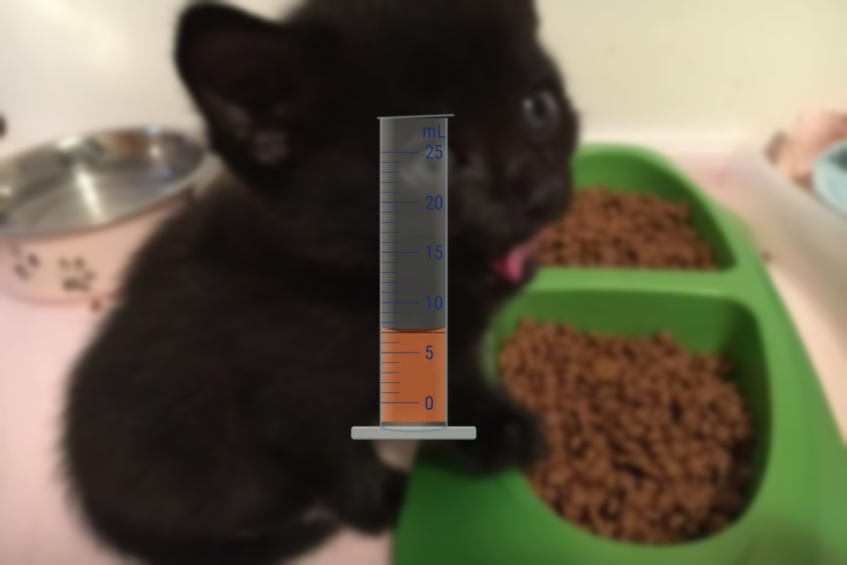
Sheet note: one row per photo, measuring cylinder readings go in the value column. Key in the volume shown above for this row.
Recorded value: 7 mL
